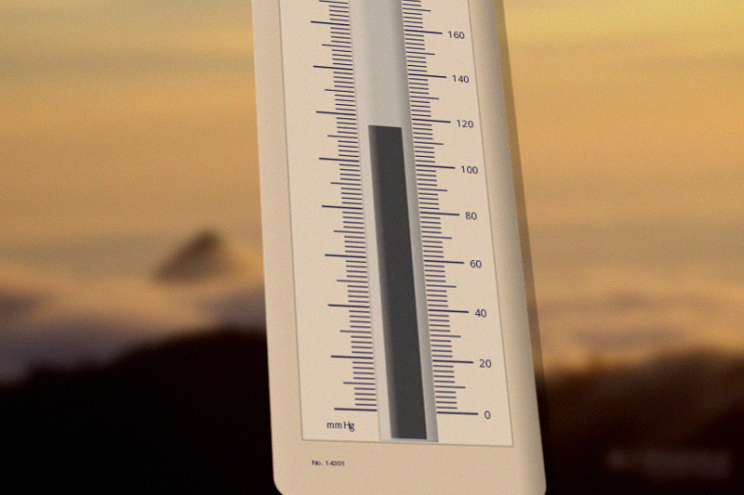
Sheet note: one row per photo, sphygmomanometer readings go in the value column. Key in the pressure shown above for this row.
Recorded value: 116 mmHg
